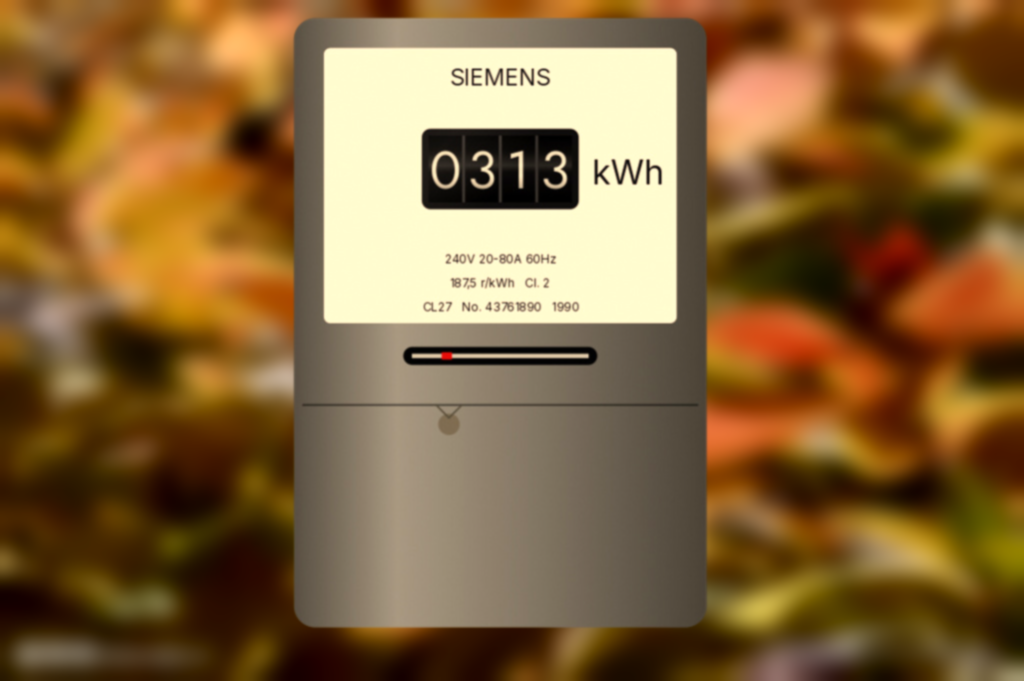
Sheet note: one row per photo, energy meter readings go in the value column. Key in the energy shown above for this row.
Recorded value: 313 kWh
